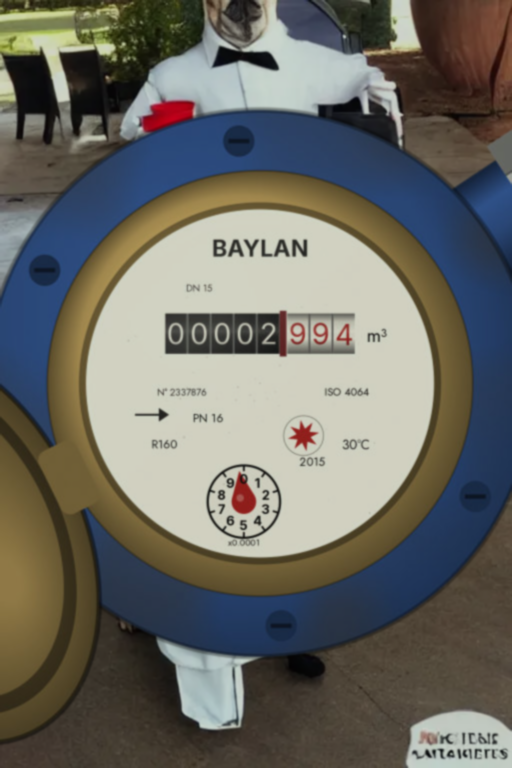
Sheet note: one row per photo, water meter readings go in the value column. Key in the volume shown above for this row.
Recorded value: 2.9939 m³
